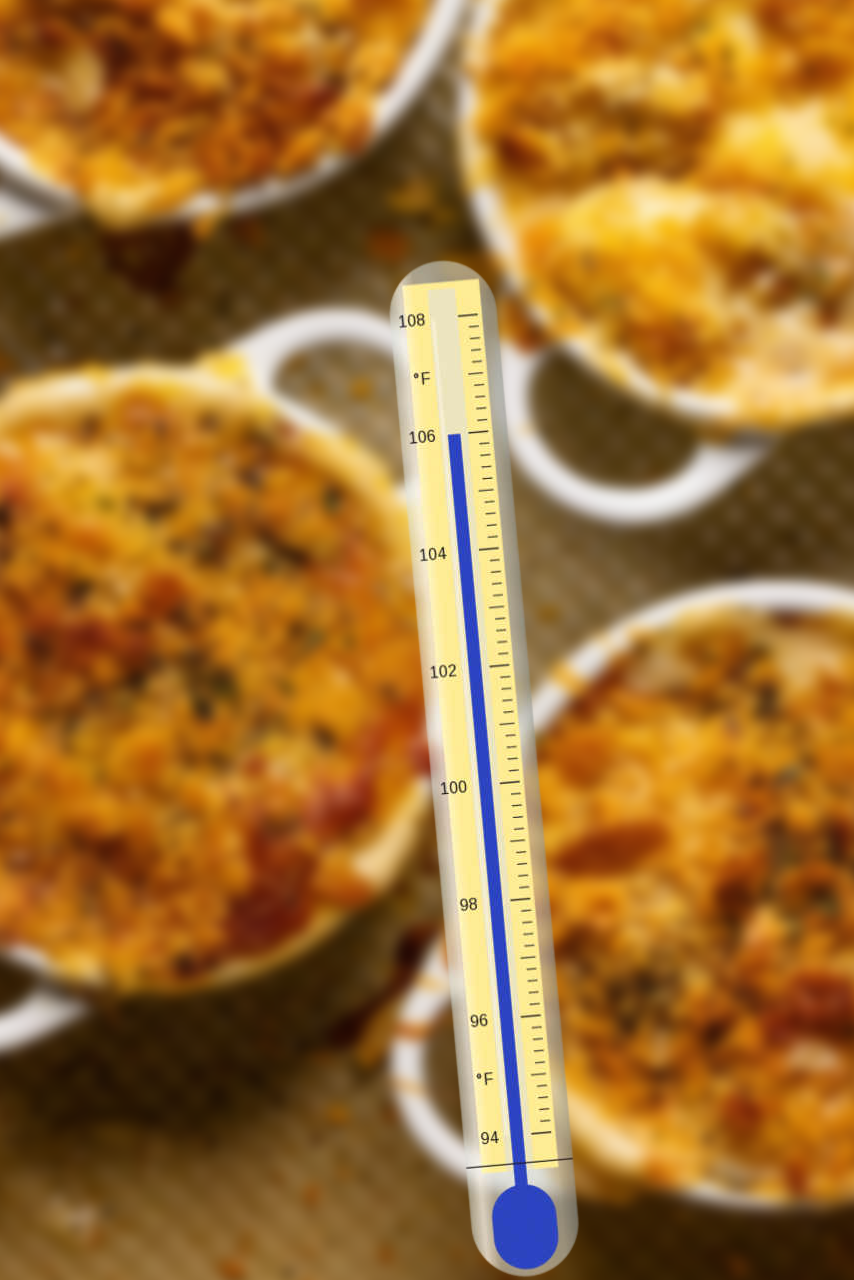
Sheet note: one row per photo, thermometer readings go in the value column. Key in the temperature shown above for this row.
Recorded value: 106 °F
